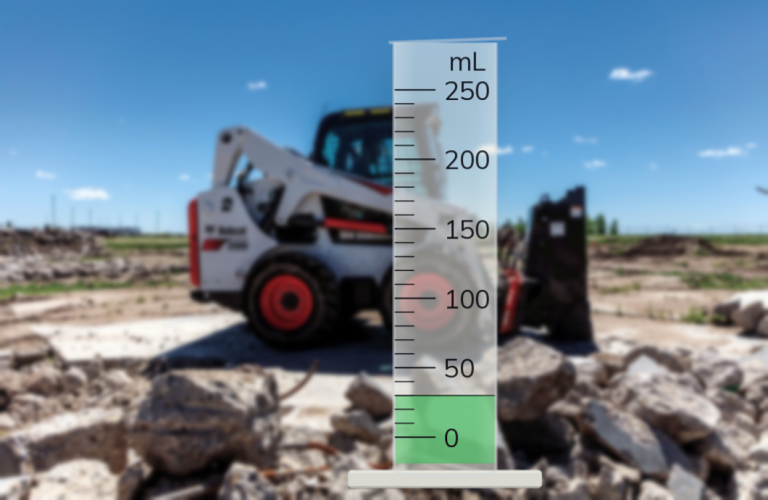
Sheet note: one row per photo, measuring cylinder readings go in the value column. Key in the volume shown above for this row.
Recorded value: 30 mL
